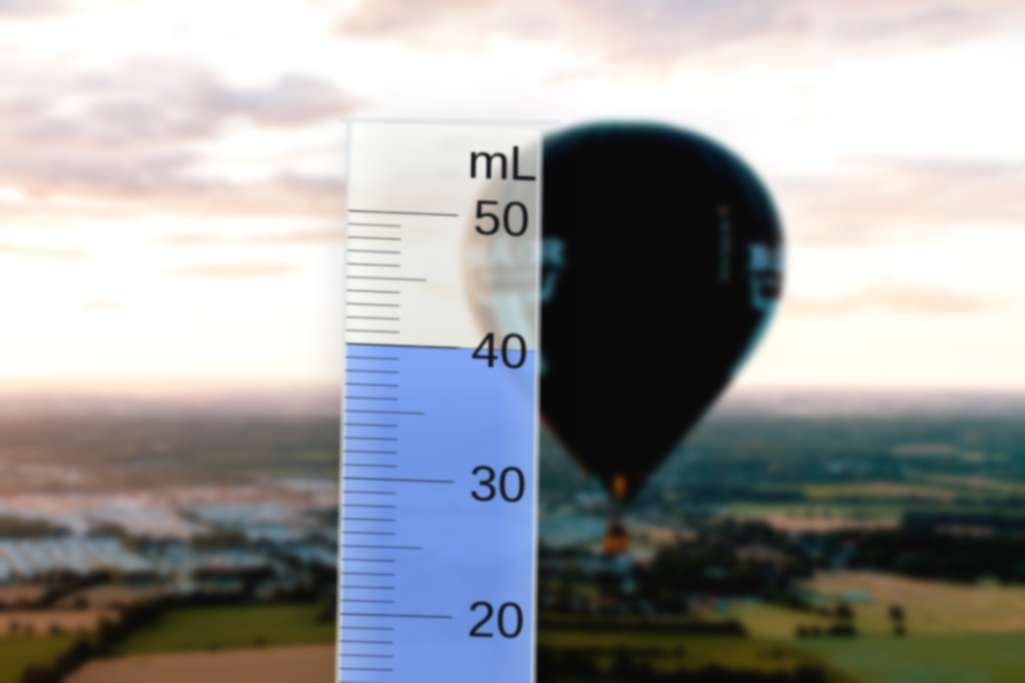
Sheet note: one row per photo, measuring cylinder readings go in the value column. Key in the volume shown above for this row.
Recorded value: 40 mL
